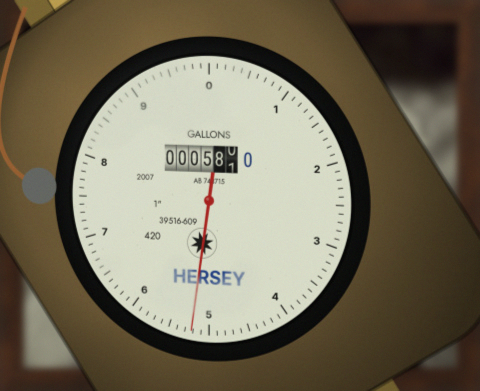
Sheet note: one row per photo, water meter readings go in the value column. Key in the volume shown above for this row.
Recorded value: 5805.2 gal
